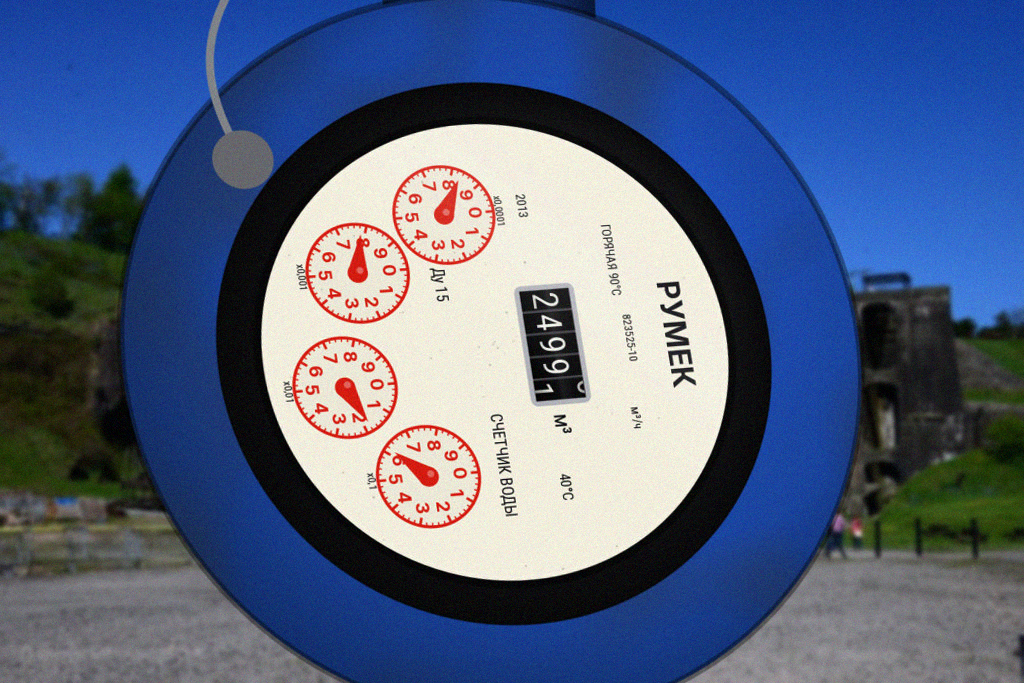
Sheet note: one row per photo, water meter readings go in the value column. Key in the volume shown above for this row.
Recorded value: 24990.6178 m³
